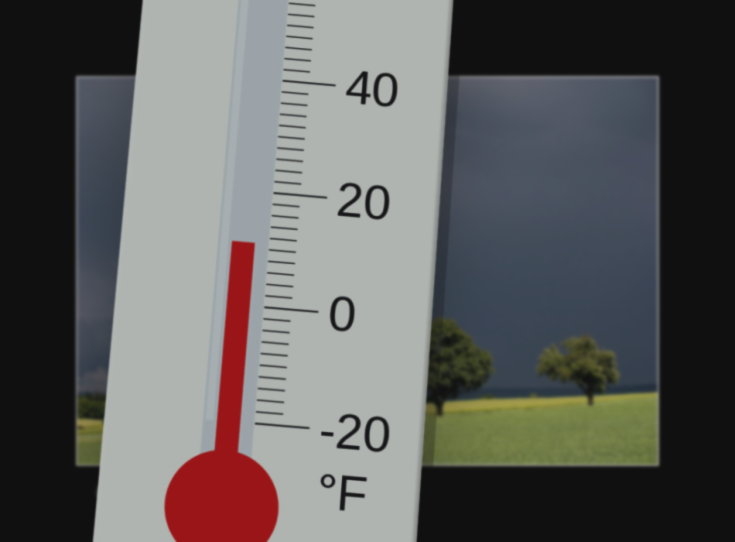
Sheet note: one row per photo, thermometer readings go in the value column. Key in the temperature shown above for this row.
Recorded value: 11 °F
